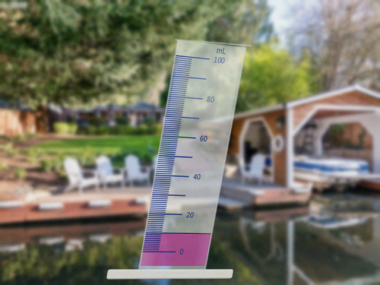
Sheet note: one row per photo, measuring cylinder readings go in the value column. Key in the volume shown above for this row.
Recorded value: 10 mL
